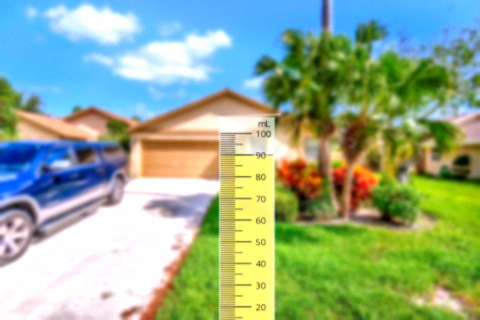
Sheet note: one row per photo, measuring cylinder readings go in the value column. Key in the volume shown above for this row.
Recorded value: 90 mL
